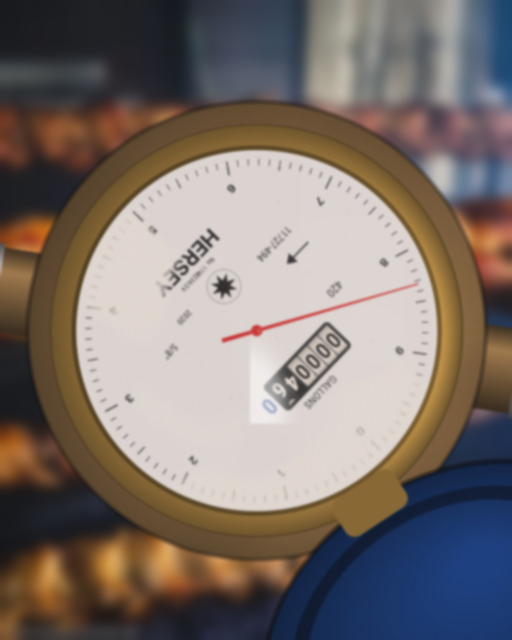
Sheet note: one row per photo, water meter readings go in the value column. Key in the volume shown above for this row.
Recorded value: 458.3 gal
